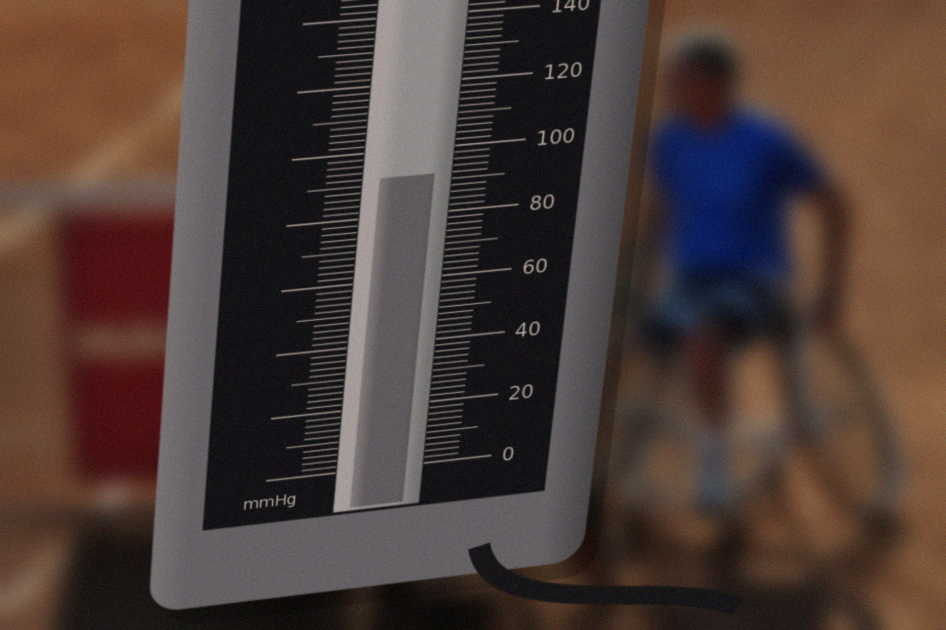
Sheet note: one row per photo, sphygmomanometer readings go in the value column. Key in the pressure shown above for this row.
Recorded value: 92 mmHg
